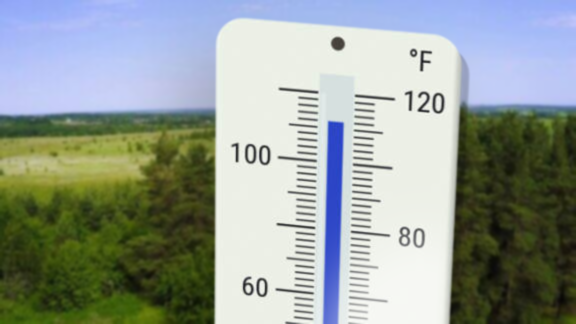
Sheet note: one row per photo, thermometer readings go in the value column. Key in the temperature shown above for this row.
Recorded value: 112 °F
